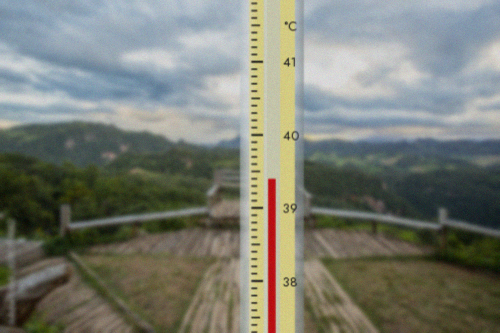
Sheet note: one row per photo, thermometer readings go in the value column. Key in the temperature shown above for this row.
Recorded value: 39.4 °C
